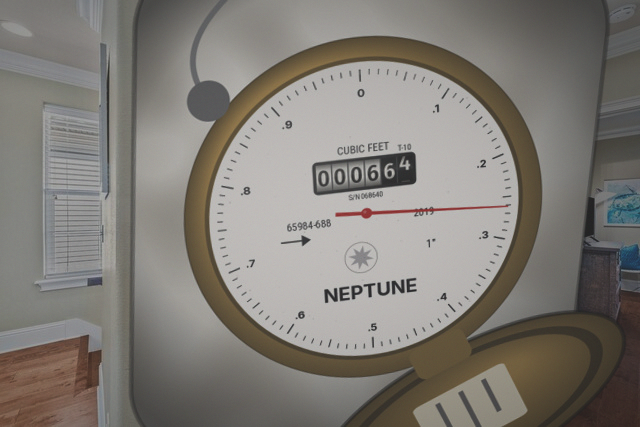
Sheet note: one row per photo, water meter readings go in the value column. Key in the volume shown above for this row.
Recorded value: 664.26 ft³
